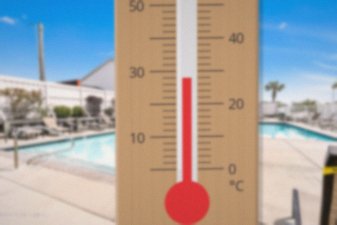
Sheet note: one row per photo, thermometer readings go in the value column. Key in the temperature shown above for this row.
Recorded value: 28 °C
